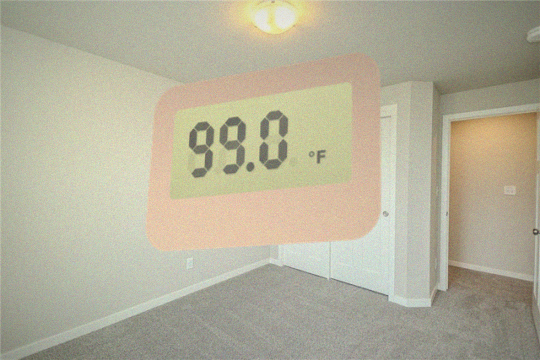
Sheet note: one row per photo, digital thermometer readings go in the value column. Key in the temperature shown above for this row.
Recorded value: 99.0 °F
